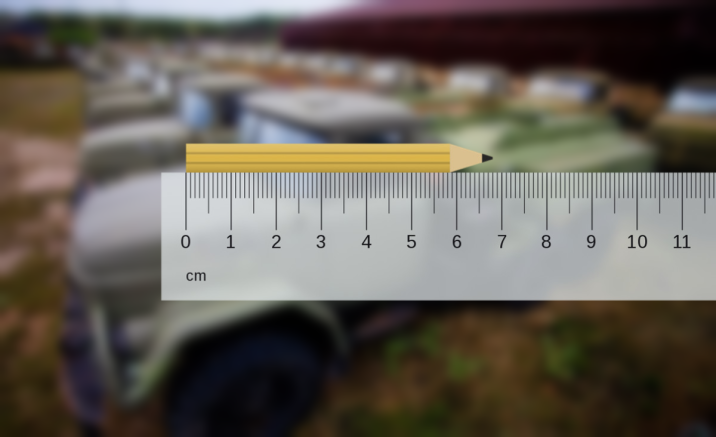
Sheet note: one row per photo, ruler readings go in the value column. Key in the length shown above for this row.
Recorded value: 6.8 cm
